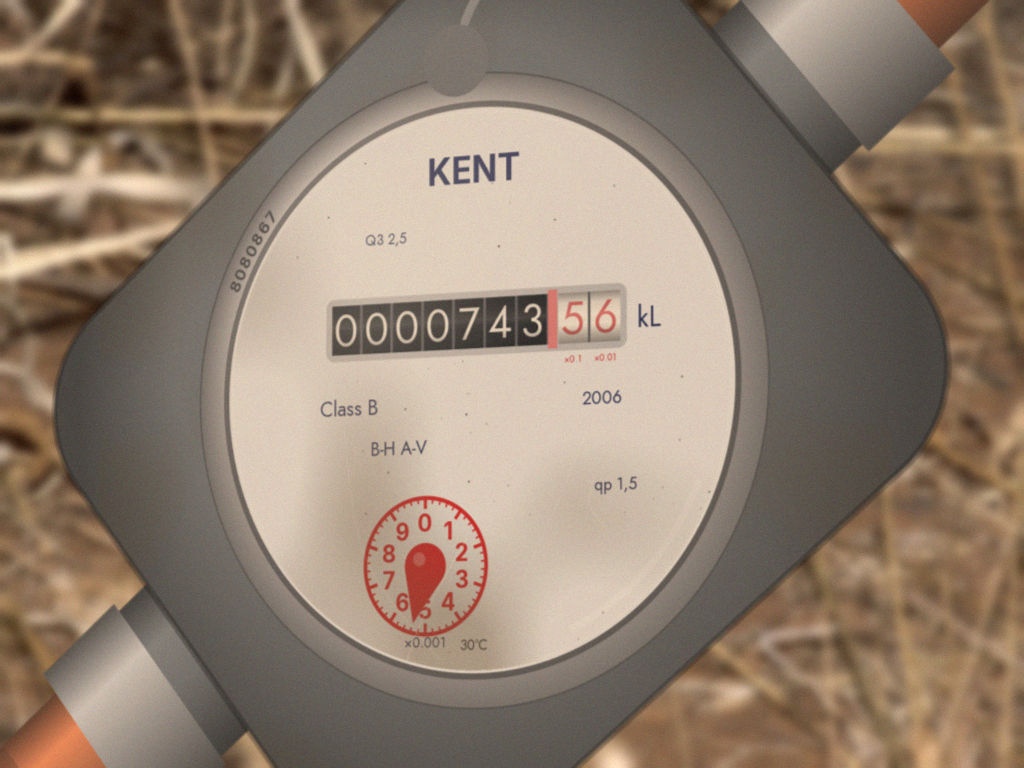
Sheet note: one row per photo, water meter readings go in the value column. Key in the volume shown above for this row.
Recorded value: 743.565 kL
